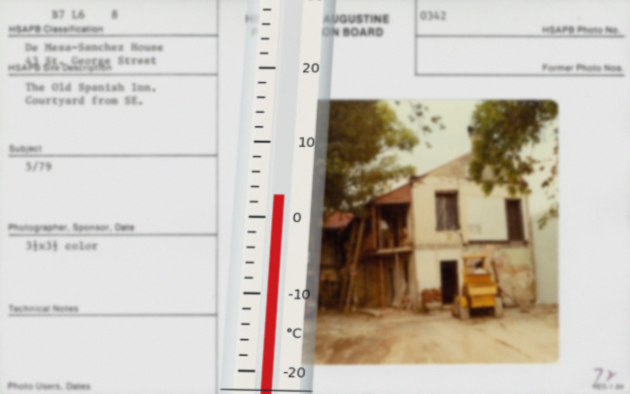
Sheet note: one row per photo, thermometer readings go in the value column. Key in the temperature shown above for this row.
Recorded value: 3 °C
